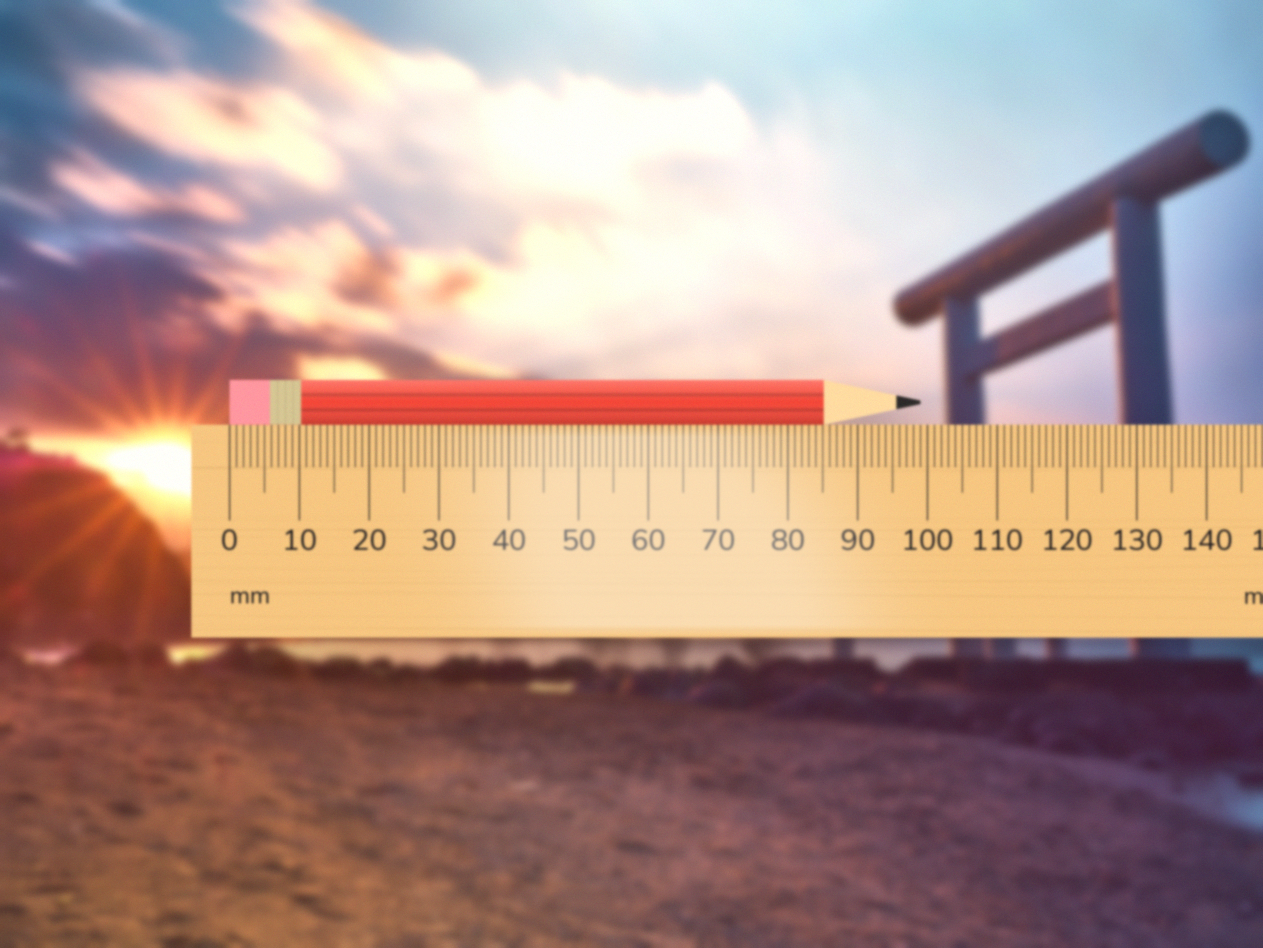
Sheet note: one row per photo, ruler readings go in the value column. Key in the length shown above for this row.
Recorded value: 99 mm
